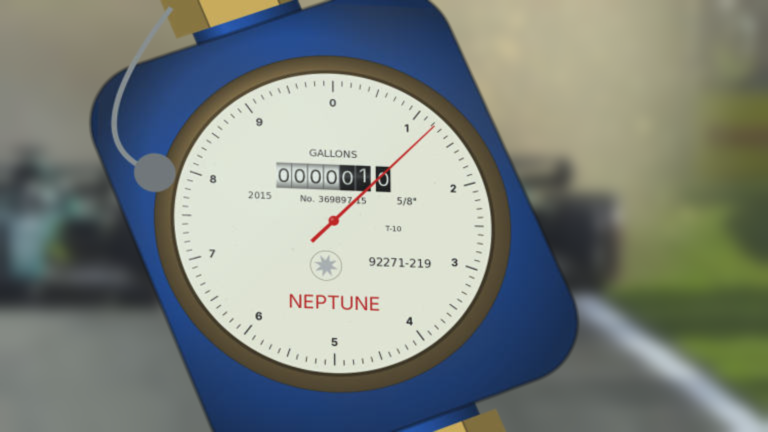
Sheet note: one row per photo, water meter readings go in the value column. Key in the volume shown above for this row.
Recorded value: 11.2 gal
